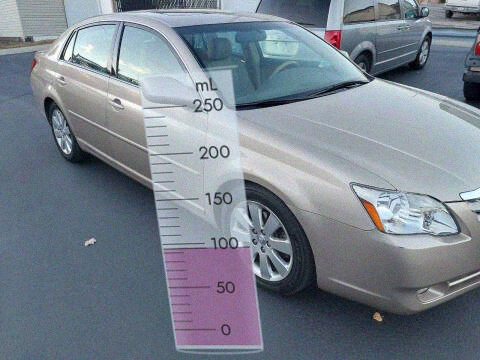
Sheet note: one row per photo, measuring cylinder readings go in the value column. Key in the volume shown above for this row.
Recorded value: 95 mL
